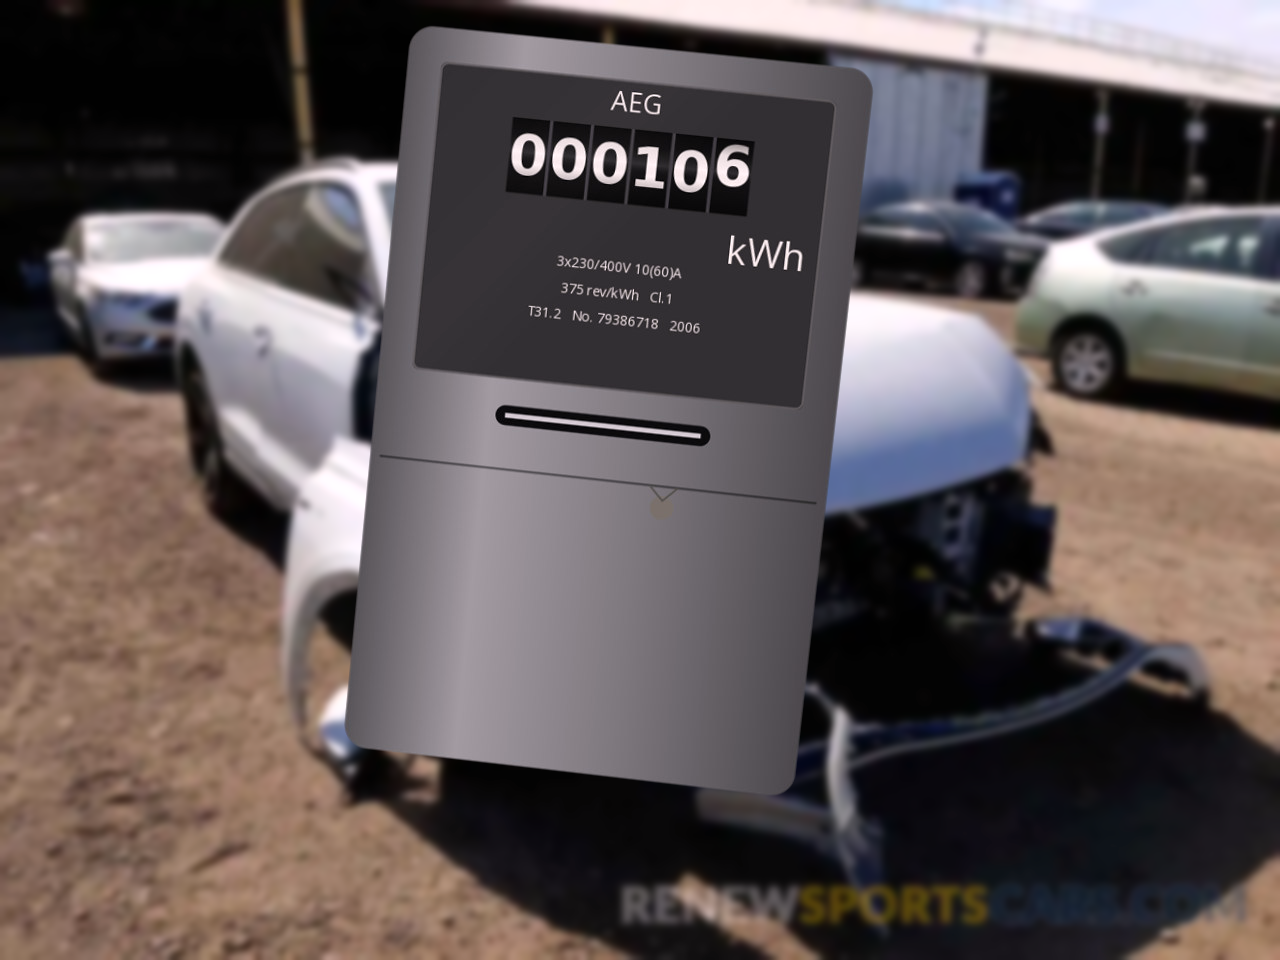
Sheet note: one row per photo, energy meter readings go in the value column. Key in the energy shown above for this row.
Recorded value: 106 kWh
